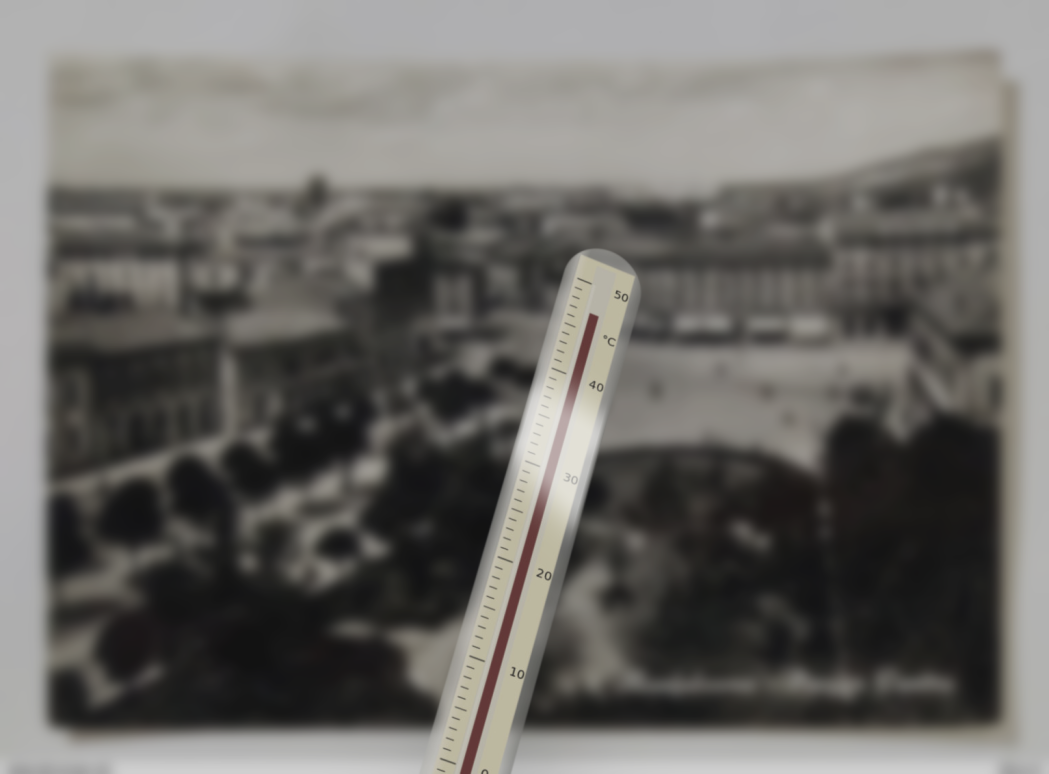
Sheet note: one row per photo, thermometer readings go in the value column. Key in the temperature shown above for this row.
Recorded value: 47 °C
